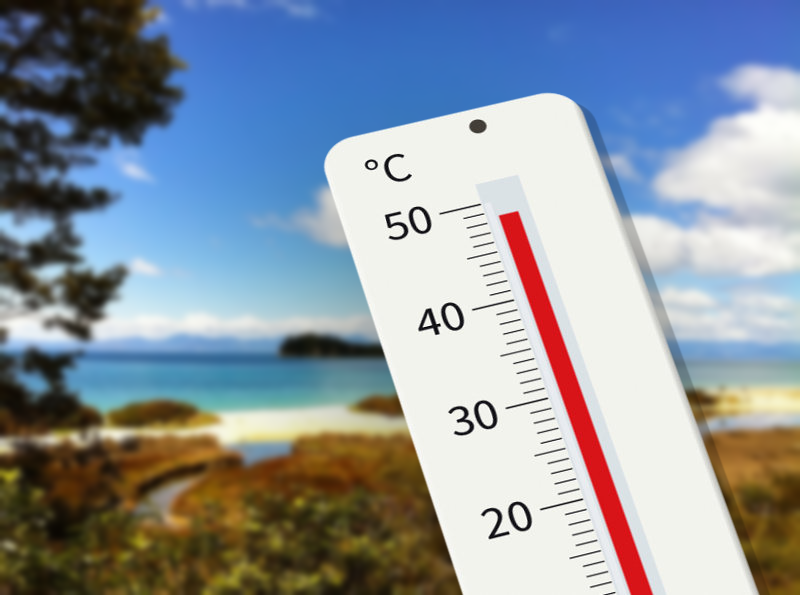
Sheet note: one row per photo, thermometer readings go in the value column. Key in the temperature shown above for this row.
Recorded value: 48.5 °C
